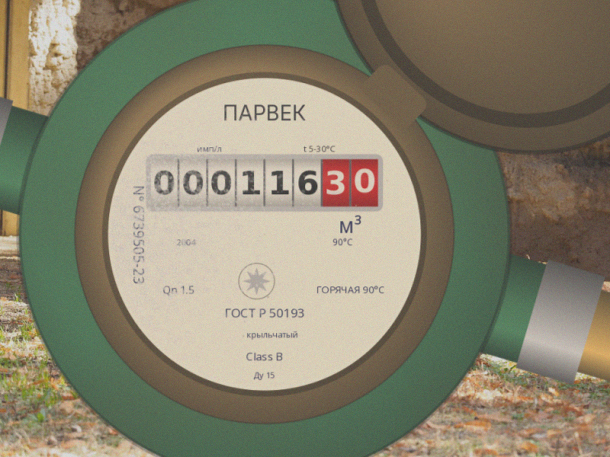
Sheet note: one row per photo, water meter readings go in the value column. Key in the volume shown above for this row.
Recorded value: 116.30 m³
